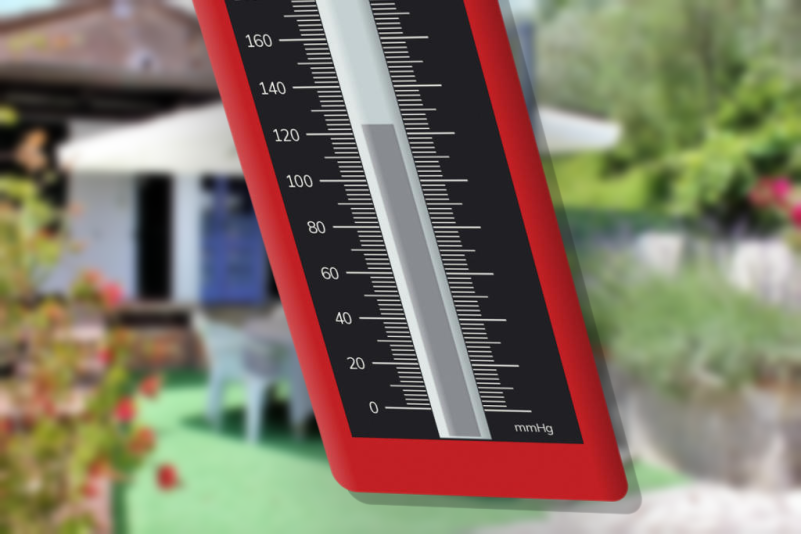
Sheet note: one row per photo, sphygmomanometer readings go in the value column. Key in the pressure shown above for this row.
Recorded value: 124 mmHg
